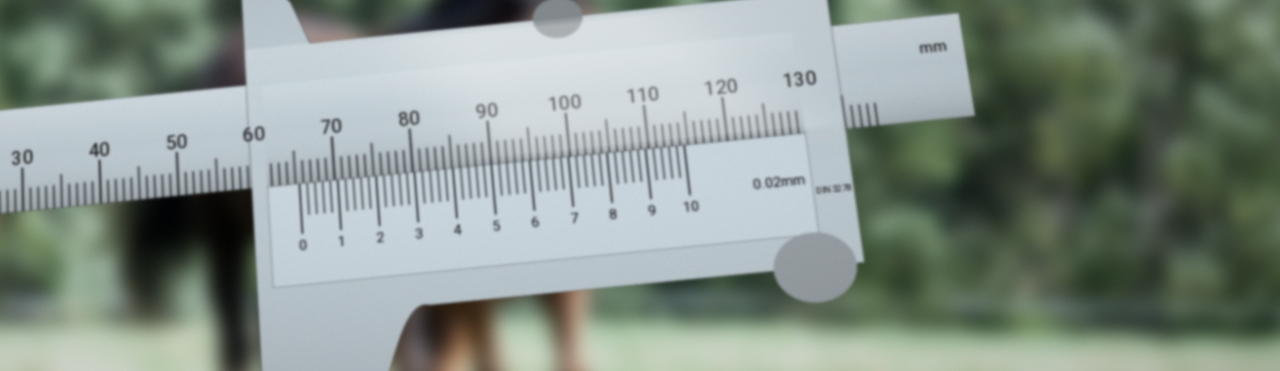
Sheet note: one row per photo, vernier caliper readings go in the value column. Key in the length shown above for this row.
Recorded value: 65.5 mm
